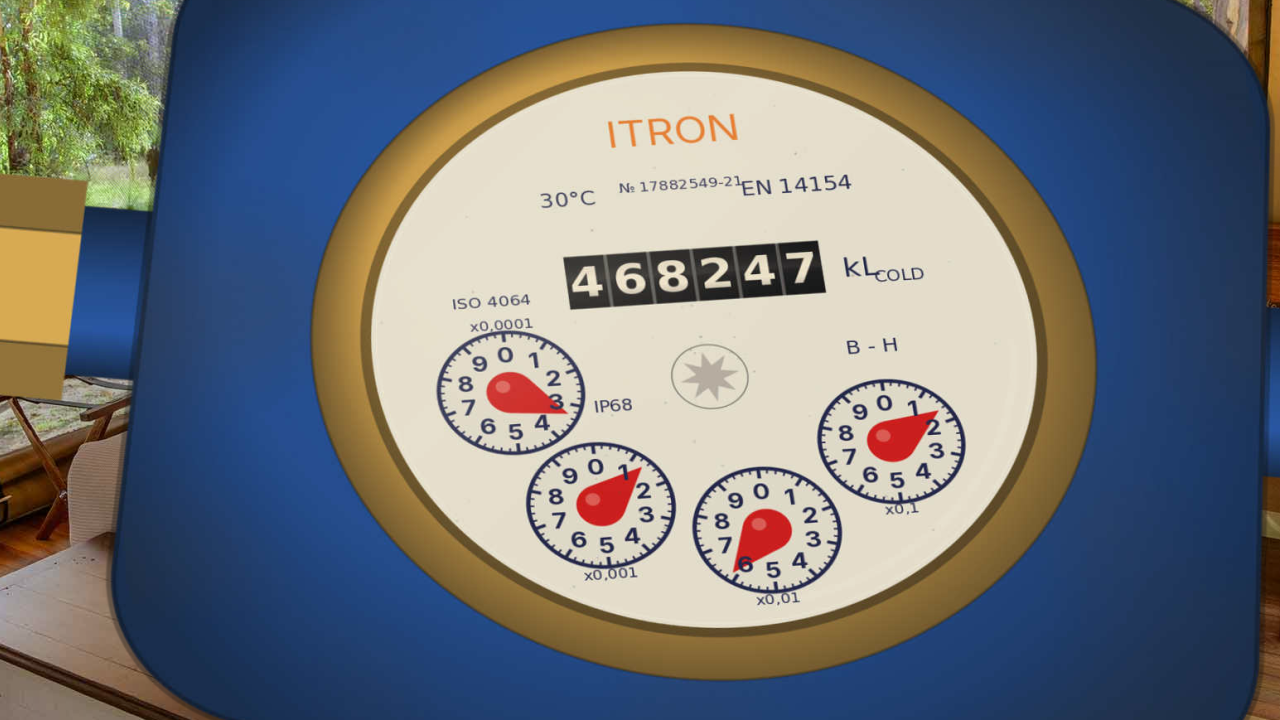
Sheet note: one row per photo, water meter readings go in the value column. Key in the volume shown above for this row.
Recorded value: 468247.1613 kL
